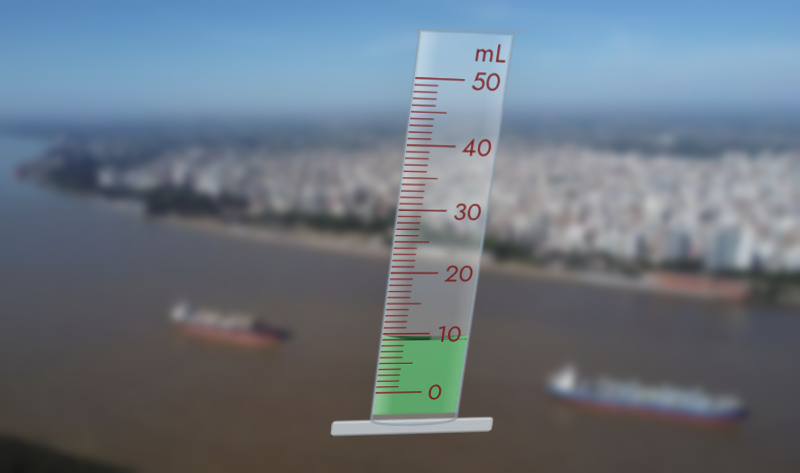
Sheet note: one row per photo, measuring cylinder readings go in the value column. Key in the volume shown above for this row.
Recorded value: 9 mL
